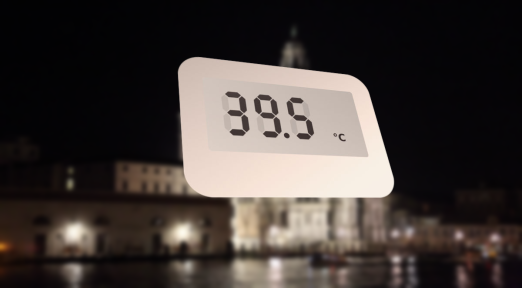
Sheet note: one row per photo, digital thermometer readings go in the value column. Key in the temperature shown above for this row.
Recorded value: 39.5 °C
